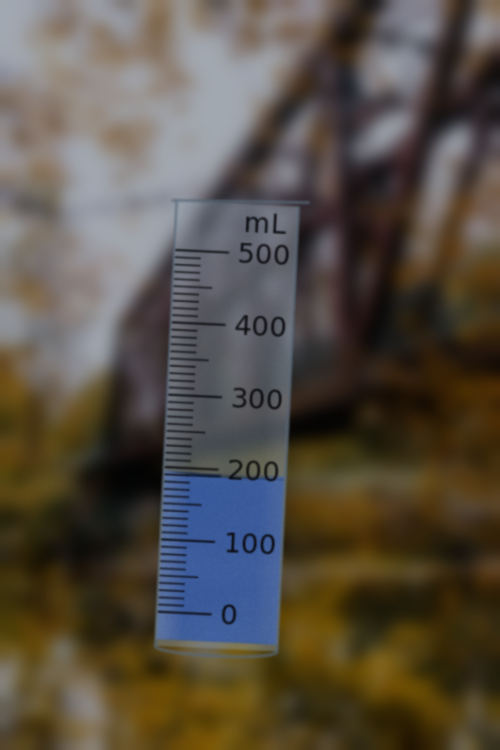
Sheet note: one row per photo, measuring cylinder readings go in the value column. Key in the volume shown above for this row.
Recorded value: 190 mL
